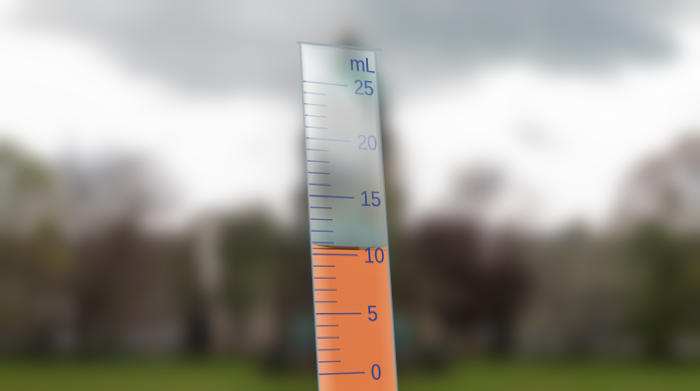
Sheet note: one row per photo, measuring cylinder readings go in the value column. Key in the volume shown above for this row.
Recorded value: 10.5 mL
